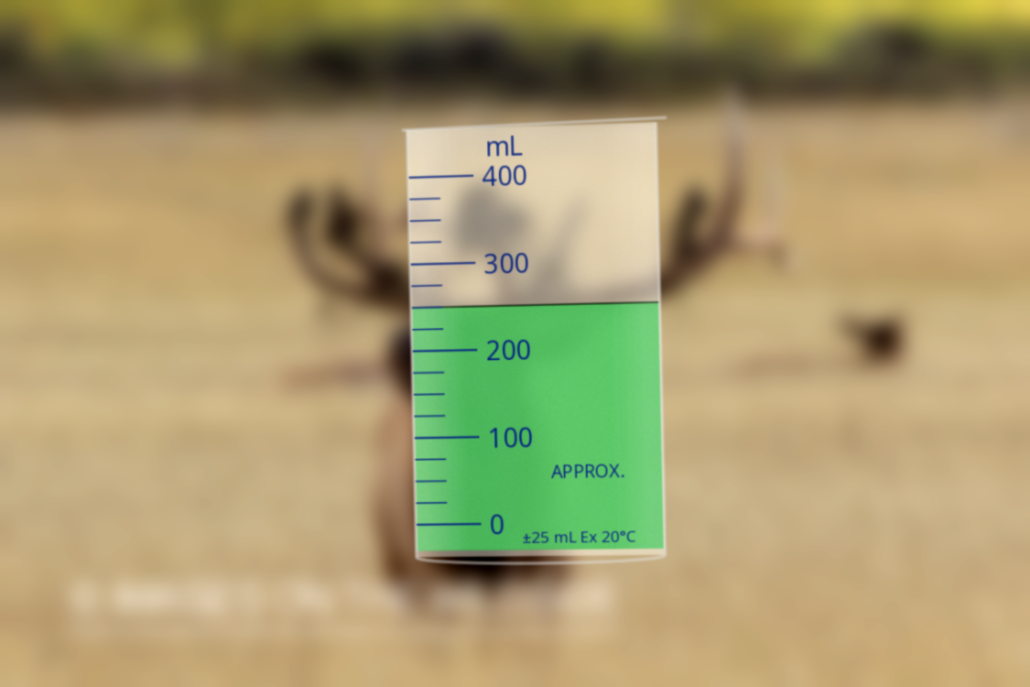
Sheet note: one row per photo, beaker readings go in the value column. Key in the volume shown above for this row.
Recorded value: 250 mL
